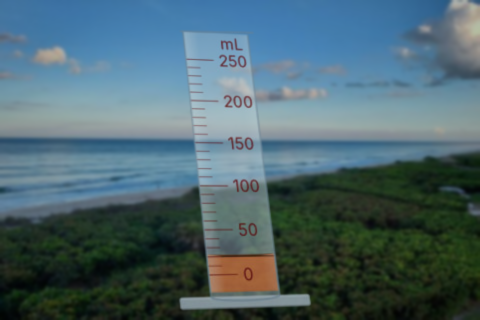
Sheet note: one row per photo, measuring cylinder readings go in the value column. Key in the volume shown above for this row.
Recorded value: 20 mL
